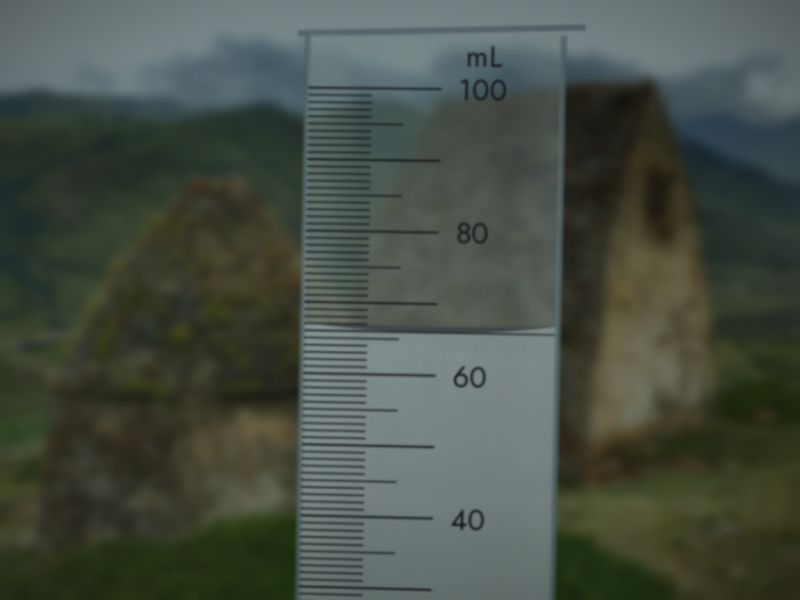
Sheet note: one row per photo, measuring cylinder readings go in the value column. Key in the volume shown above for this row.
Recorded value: 66 mL
